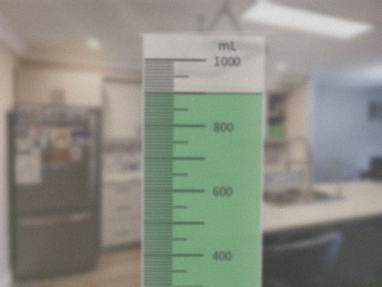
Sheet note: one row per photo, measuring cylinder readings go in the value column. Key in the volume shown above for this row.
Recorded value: 900 mL
